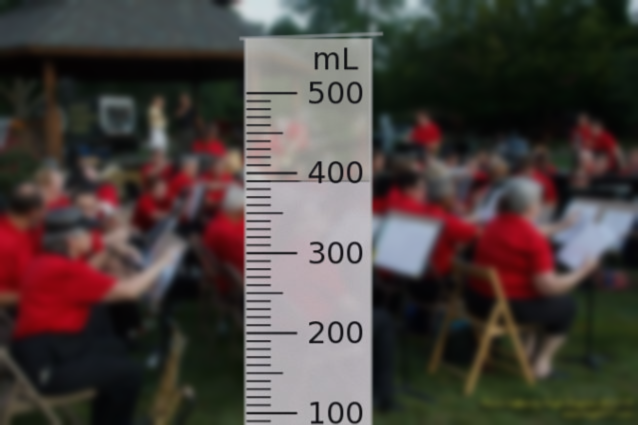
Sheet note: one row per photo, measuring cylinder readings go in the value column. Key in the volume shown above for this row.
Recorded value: 390 mL
